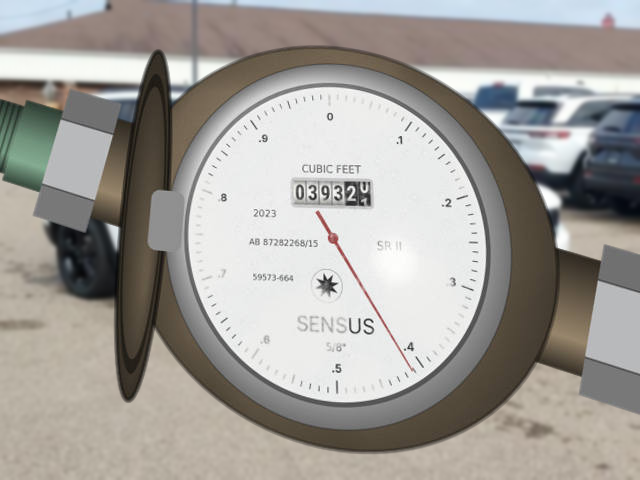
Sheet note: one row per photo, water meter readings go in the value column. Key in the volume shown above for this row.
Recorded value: 39320.41 ft³
